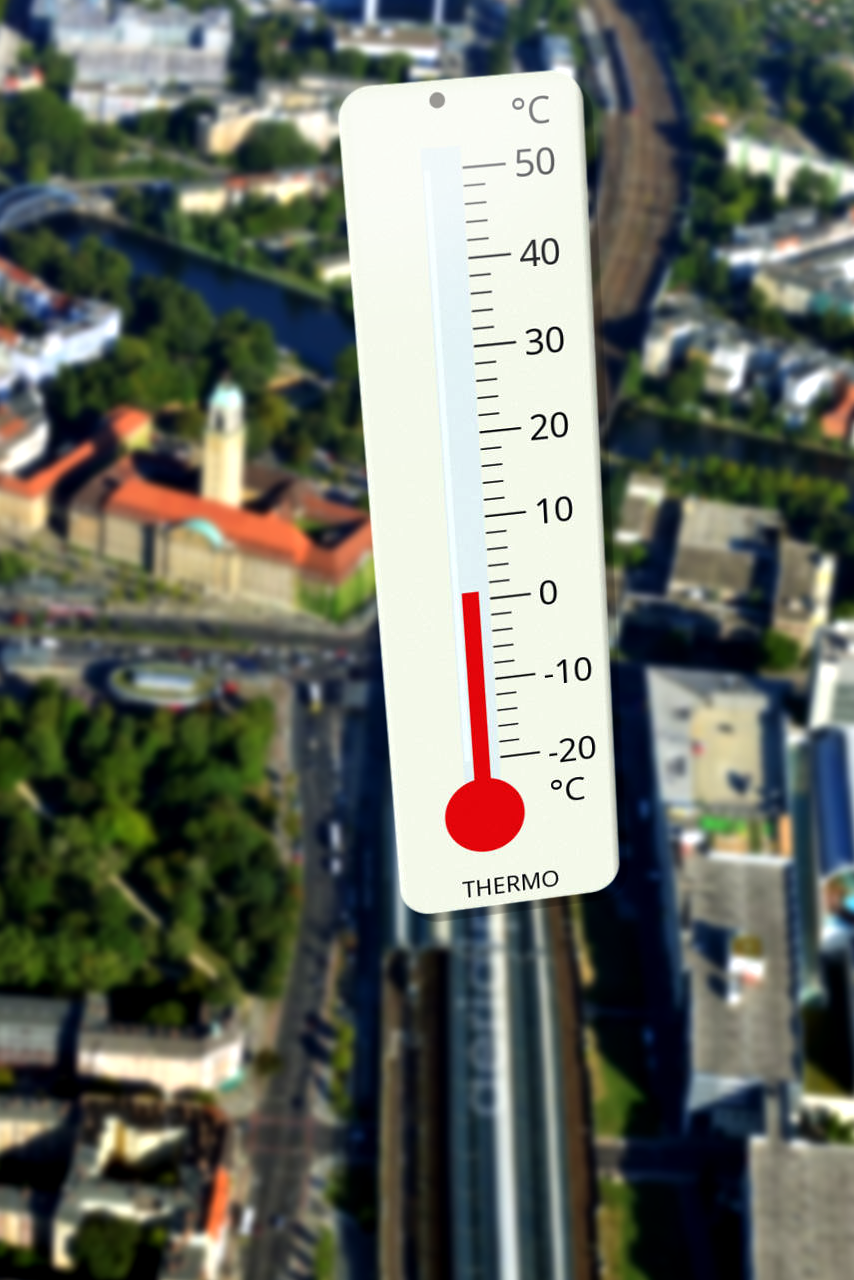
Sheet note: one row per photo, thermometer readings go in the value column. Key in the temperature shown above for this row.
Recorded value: 1 °C
